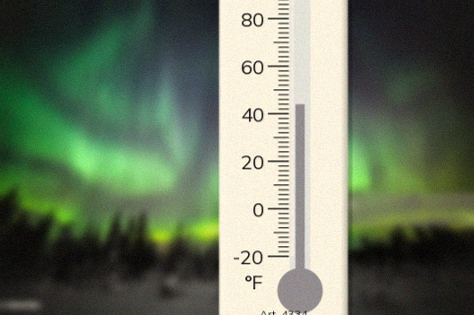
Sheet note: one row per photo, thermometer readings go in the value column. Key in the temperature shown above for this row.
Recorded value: 44 °F
